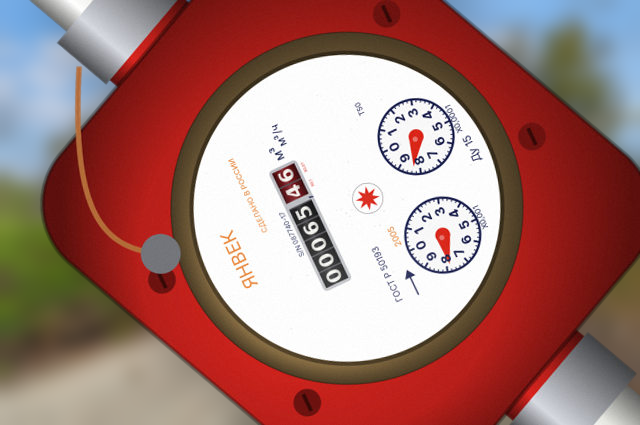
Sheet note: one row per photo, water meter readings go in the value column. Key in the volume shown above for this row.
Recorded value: 65.4678 m³
